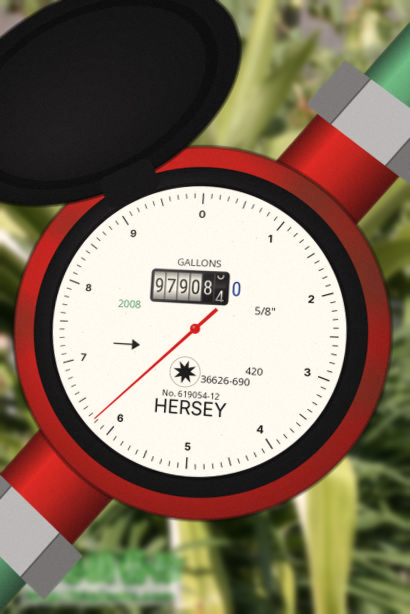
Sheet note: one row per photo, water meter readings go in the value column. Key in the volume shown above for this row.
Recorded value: 9790836.2 gal
